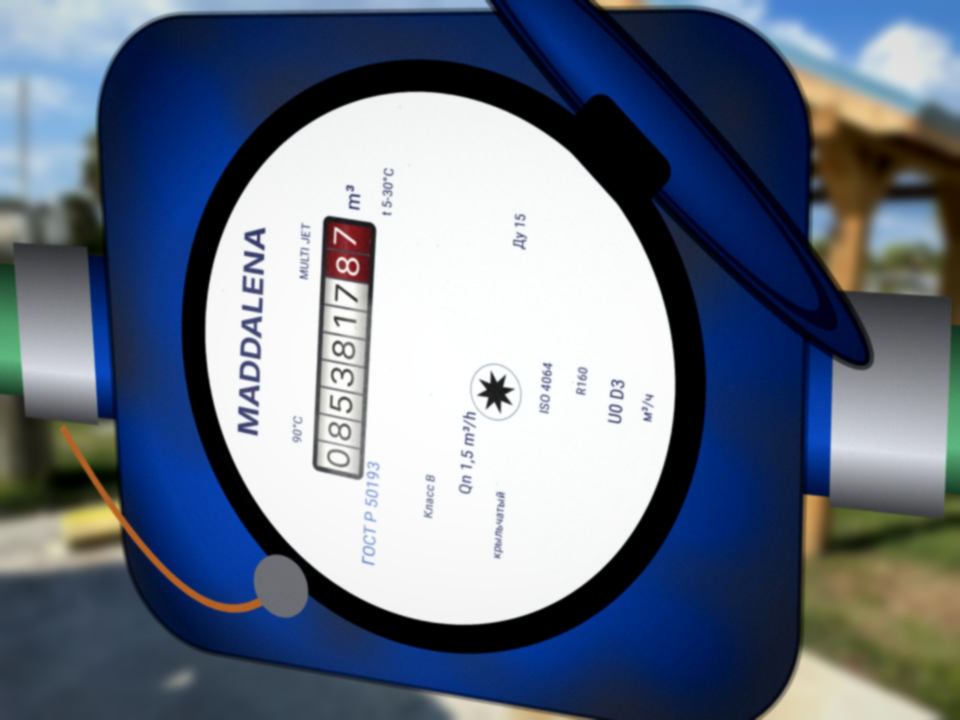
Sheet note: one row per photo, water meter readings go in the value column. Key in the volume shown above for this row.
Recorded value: 853817.87 m³
